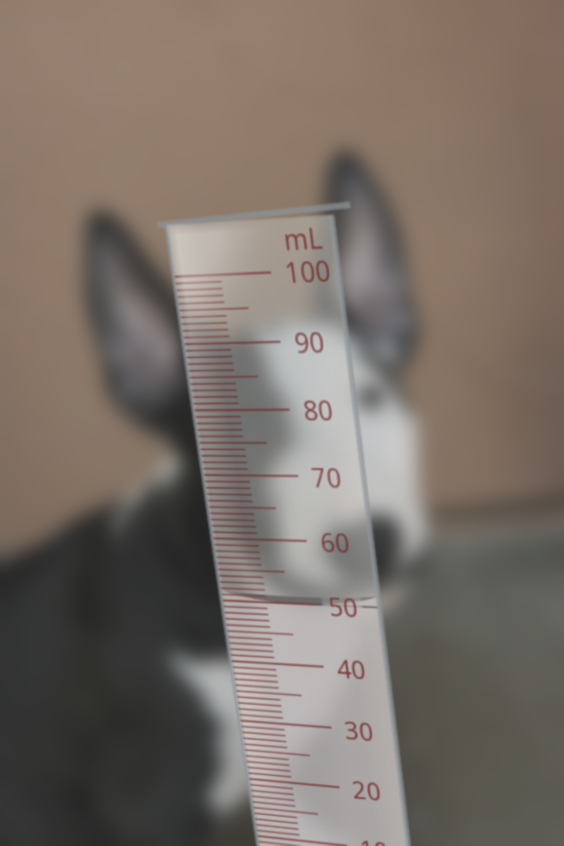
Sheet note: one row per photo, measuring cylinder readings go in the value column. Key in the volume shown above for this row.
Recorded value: 50 mL
